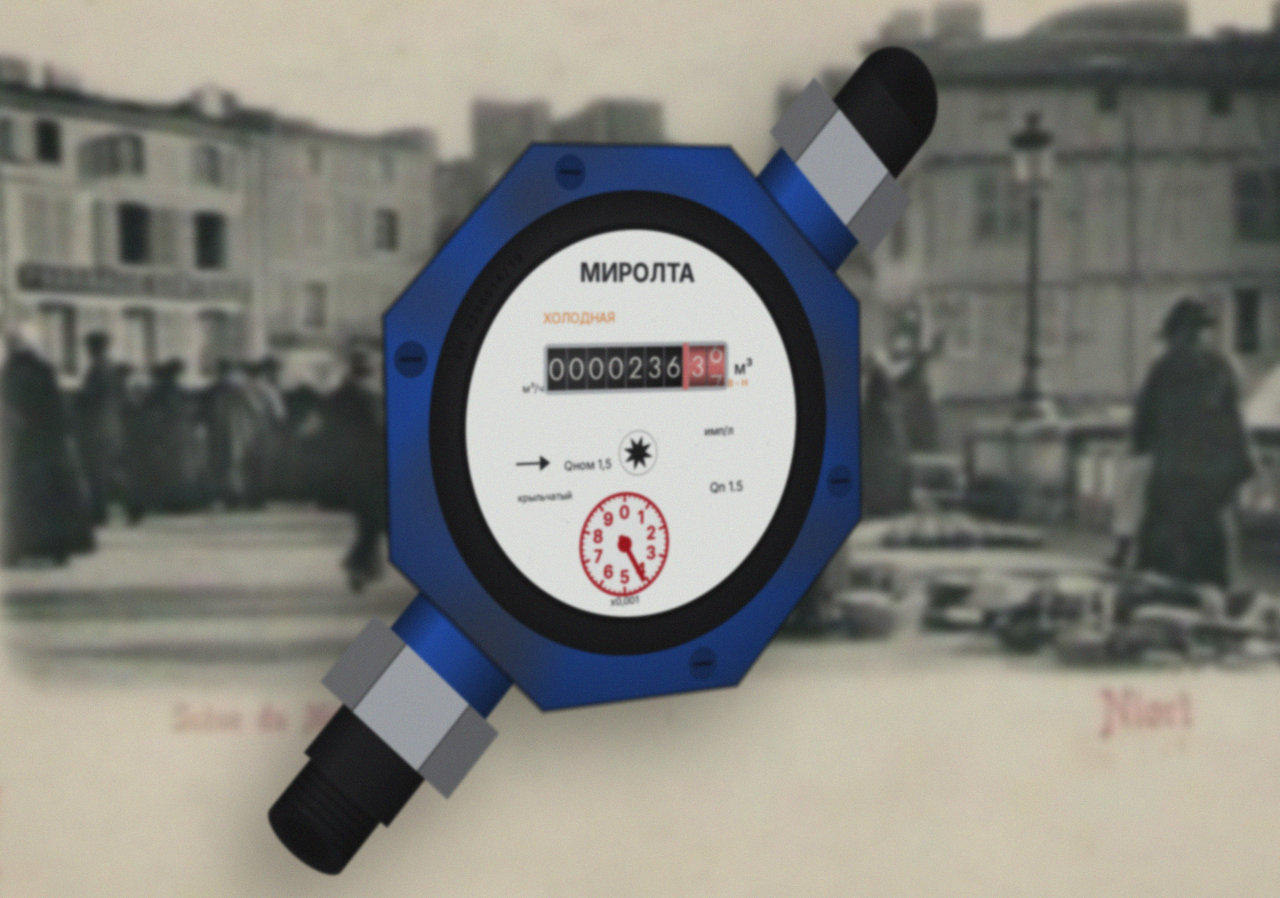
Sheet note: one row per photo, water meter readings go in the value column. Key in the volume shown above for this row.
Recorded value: 236.364 m³
